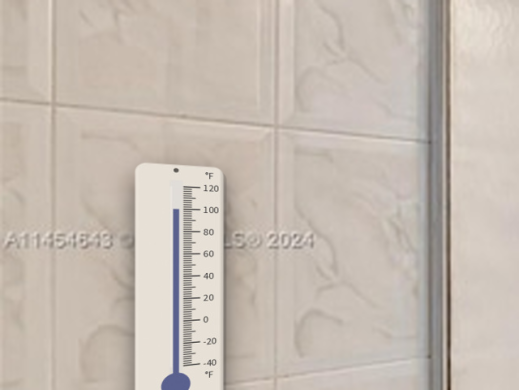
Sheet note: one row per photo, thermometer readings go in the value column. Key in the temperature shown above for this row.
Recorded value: 100 °F
